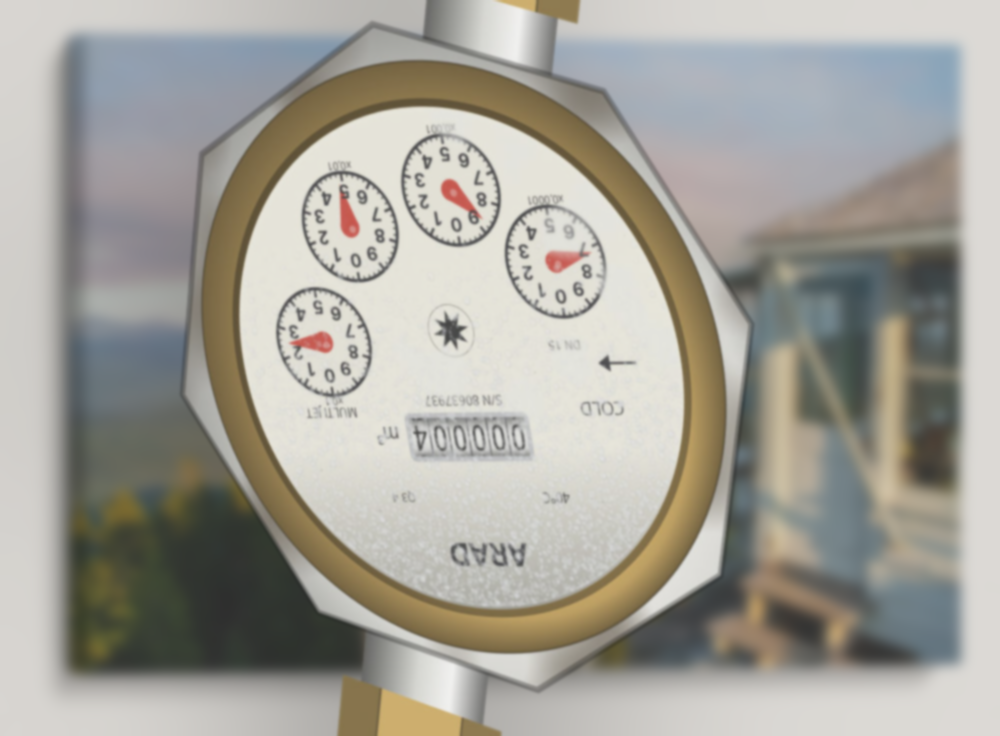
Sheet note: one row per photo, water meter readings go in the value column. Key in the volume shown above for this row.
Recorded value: 4.2487 m³
